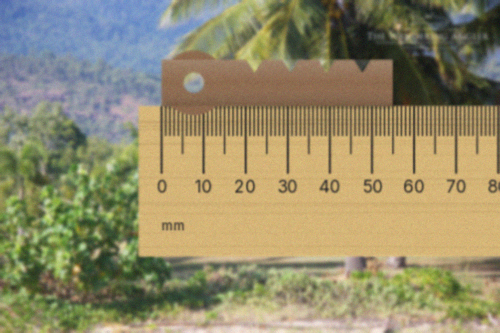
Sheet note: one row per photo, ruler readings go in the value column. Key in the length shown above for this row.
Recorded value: 55 mm
